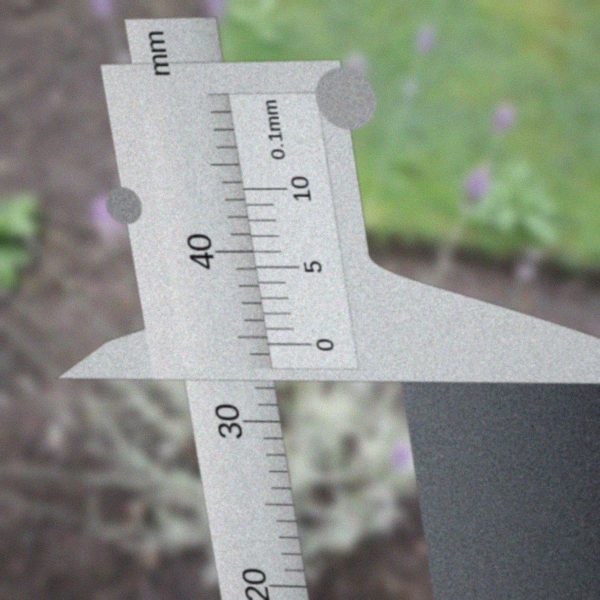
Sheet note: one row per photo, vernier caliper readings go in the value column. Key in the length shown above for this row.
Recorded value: 34.6 mm
